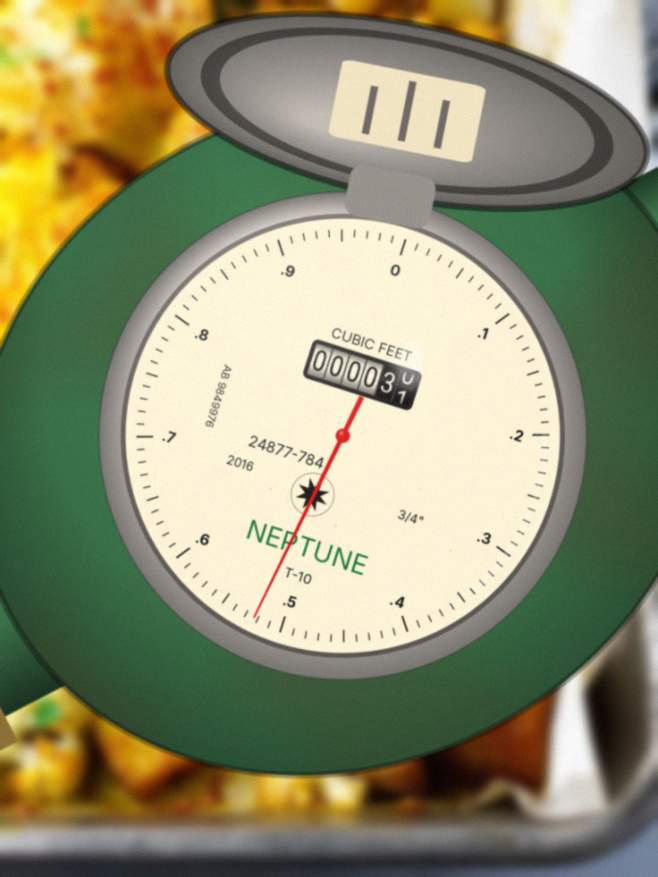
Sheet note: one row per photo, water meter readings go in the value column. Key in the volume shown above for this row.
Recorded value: 30.52 ft³
